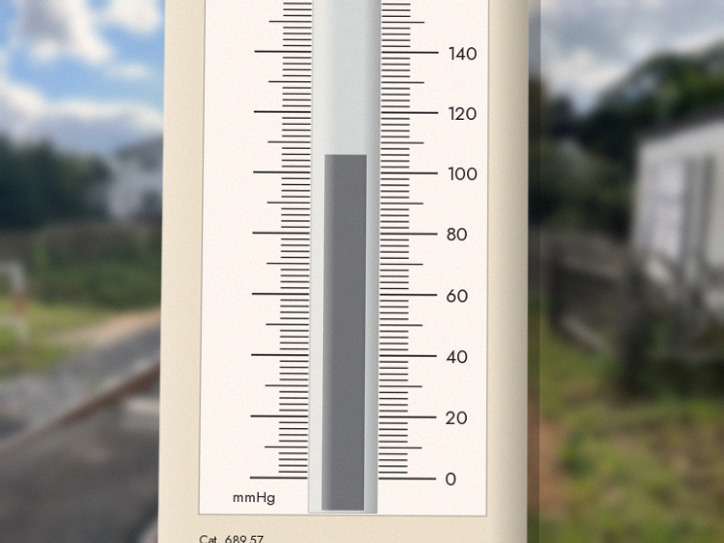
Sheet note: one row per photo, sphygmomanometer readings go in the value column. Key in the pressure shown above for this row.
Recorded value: 106 mmHg
